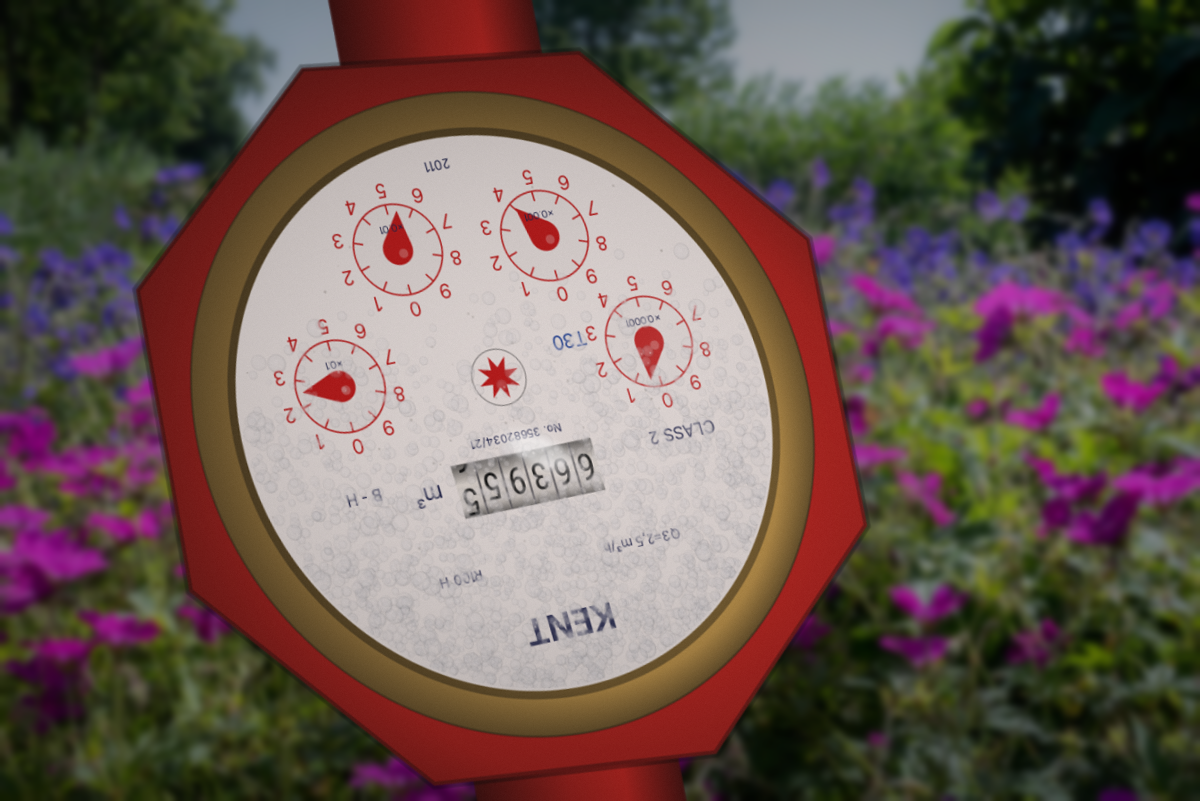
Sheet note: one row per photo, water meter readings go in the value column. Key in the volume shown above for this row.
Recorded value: 663955.2540 m³
